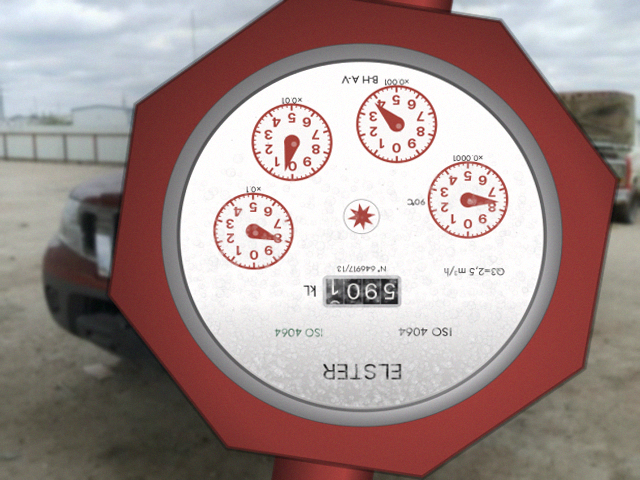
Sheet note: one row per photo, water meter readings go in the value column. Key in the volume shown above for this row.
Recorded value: 5900.8037 kL
